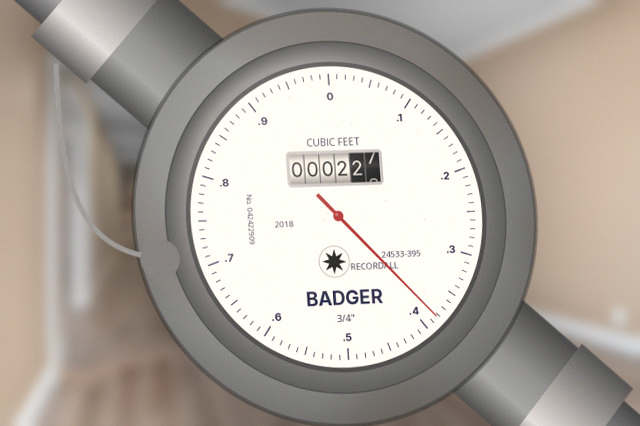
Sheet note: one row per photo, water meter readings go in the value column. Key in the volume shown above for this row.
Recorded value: 227.38 ft³
